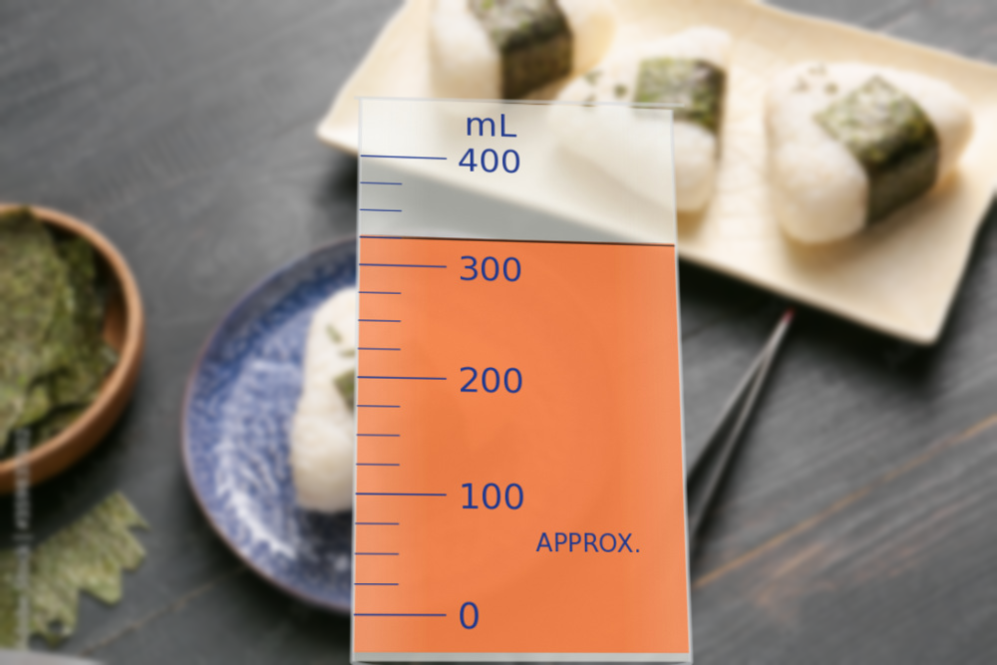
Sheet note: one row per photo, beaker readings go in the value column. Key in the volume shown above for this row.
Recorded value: 325 mL
